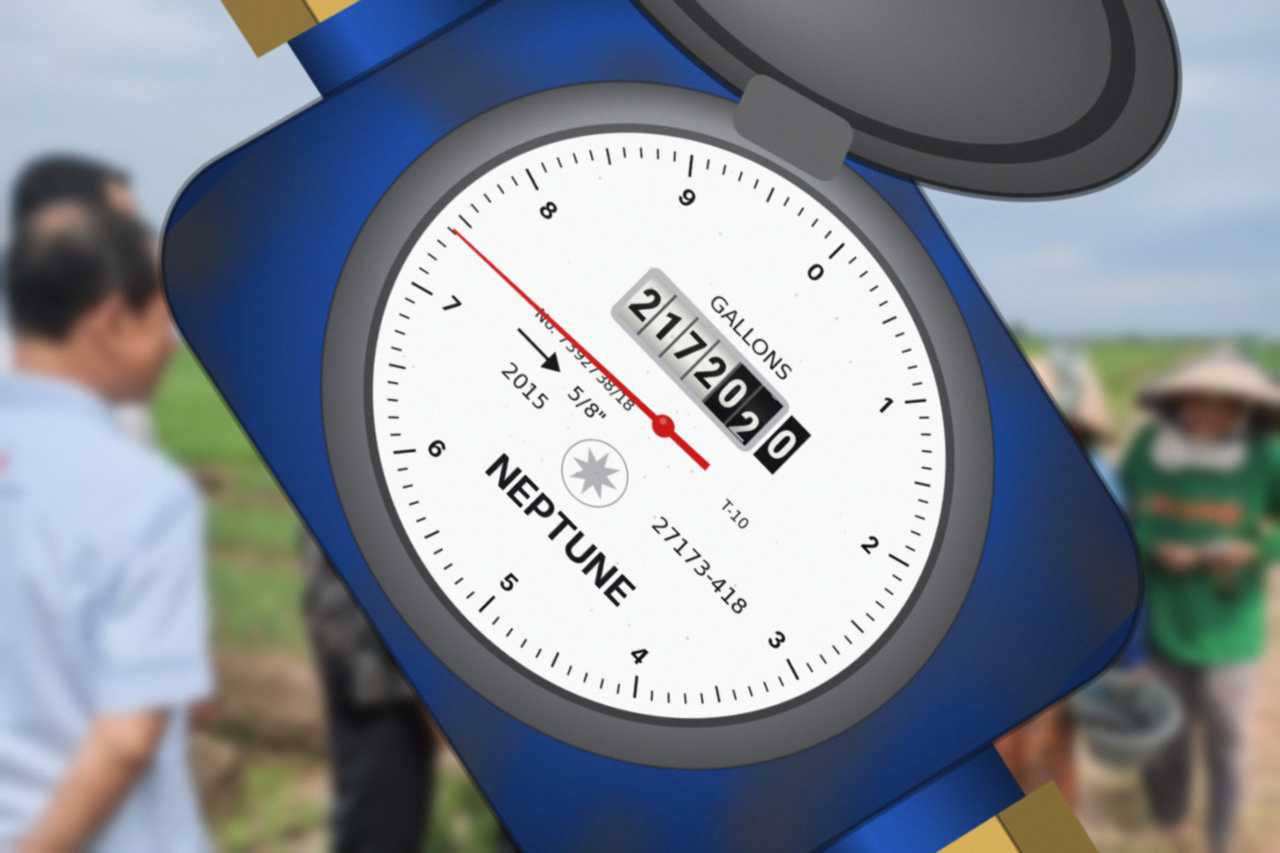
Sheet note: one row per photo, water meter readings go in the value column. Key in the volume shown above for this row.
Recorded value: 2172017.4 gal
